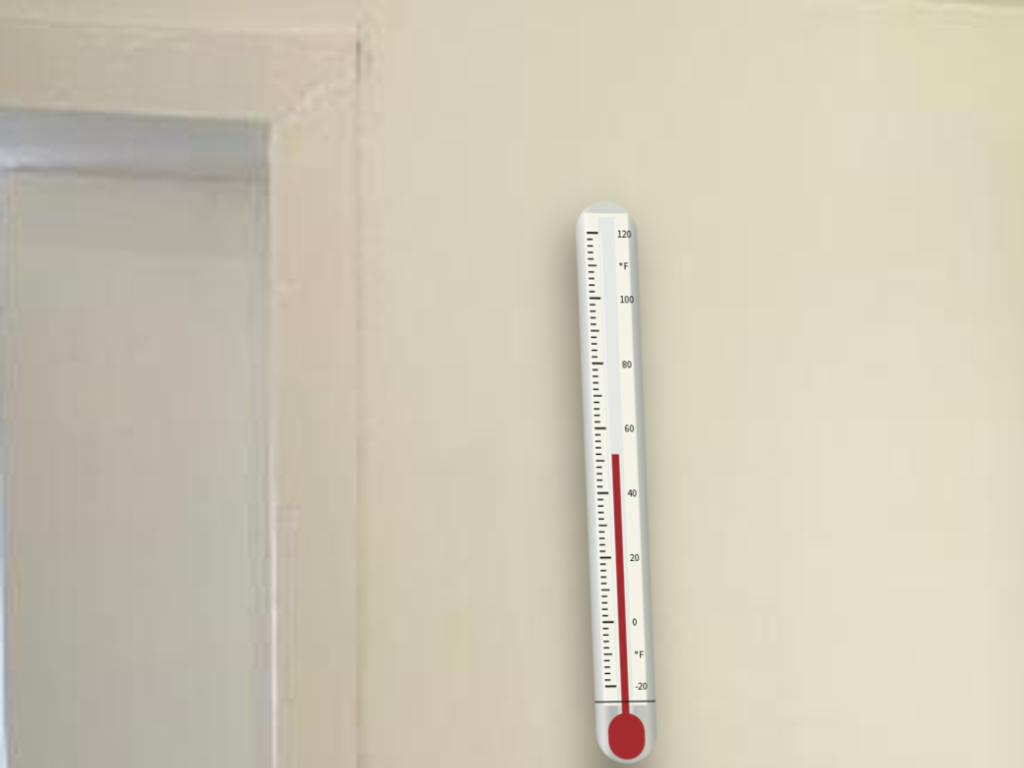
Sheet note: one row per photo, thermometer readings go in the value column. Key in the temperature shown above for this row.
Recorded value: 52 °F
